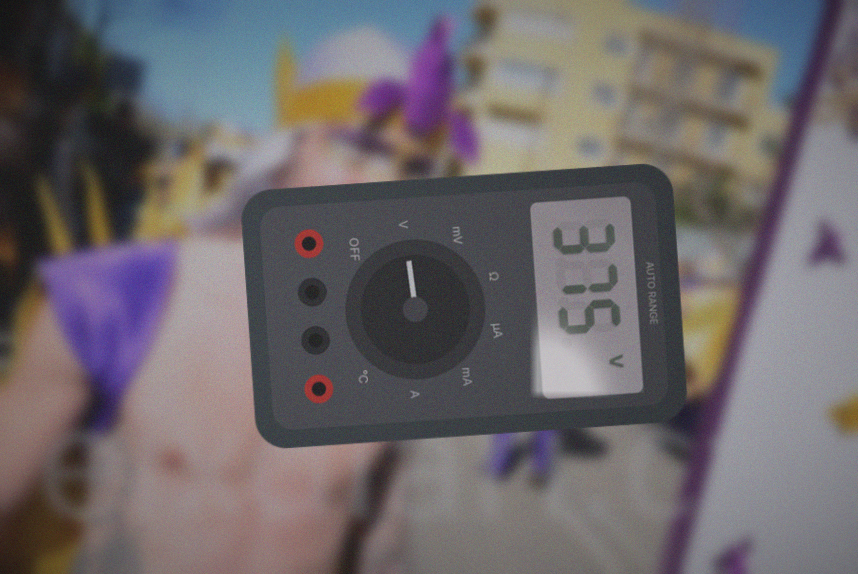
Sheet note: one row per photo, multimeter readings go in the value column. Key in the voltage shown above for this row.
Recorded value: 375 V
